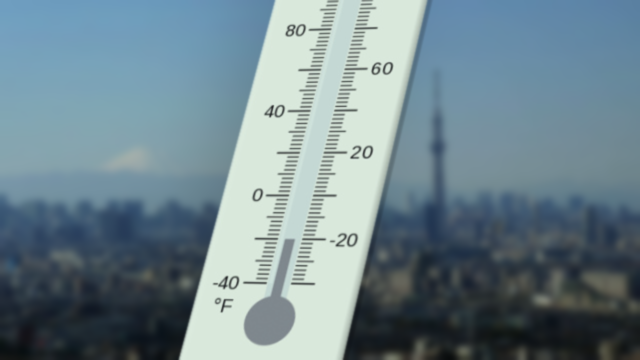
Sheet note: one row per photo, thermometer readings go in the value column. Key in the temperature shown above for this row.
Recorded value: -20 °F
